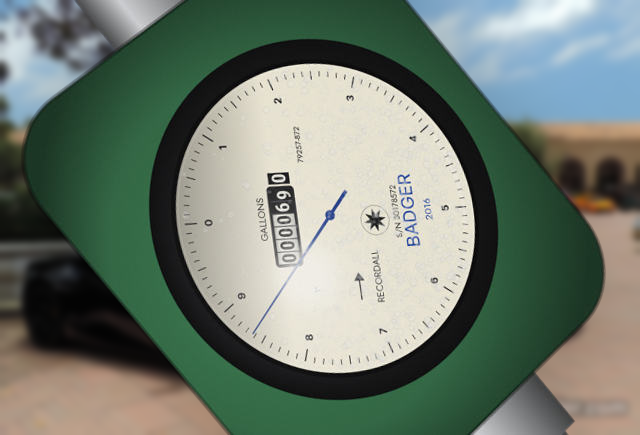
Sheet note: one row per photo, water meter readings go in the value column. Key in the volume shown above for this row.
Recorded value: 688.6 gal
